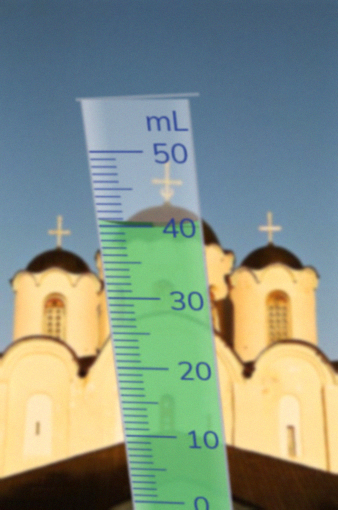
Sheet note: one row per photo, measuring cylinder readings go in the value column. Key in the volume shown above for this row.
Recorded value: 40 mL
